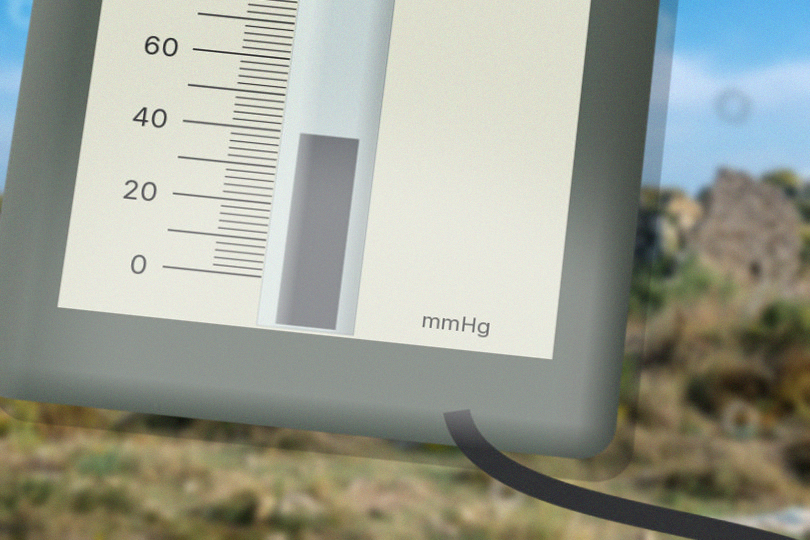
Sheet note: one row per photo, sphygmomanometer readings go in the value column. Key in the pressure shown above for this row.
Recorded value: 40 mmHg
